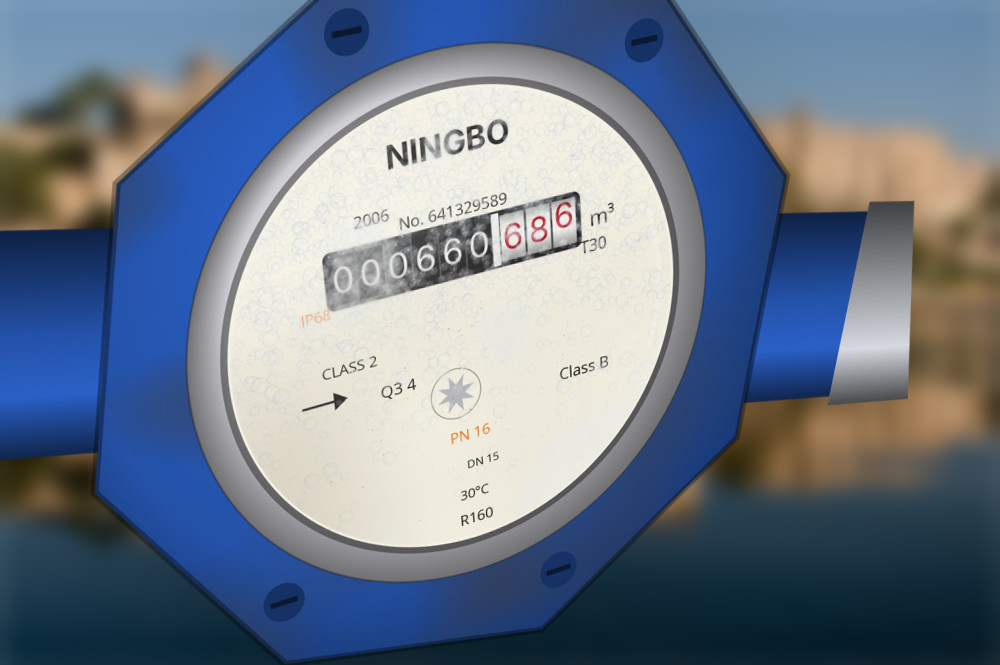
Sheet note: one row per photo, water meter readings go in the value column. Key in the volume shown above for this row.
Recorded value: 660.686 m³
